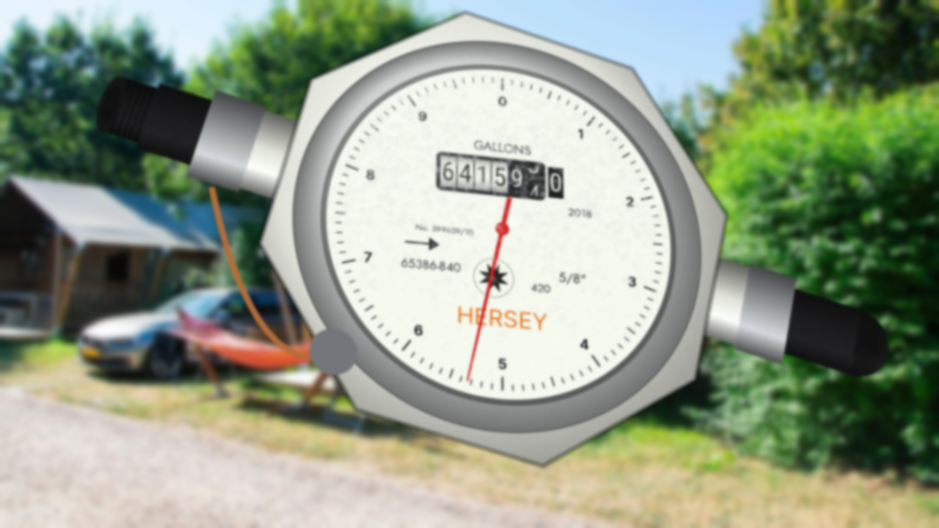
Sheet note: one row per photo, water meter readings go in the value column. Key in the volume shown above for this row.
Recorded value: 6415935.3 gal
